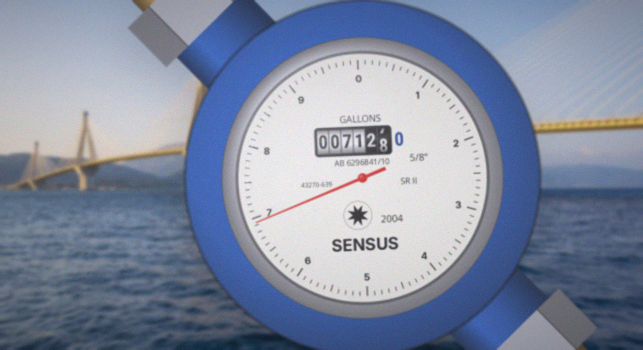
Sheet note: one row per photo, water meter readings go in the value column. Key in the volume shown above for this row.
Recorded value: 71276.9 gal
